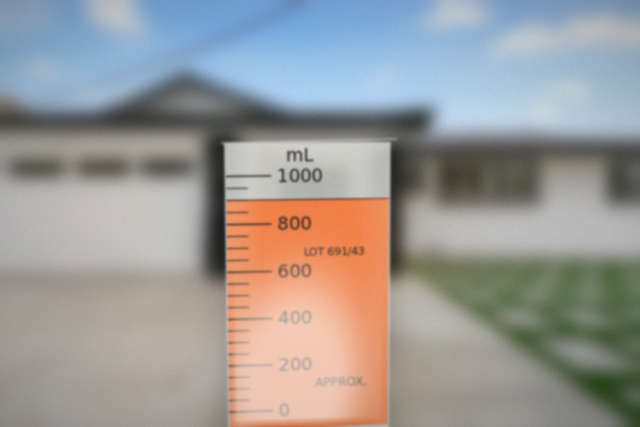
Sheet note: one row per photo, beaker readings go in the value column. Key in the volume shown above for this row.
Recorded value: 900 mL
